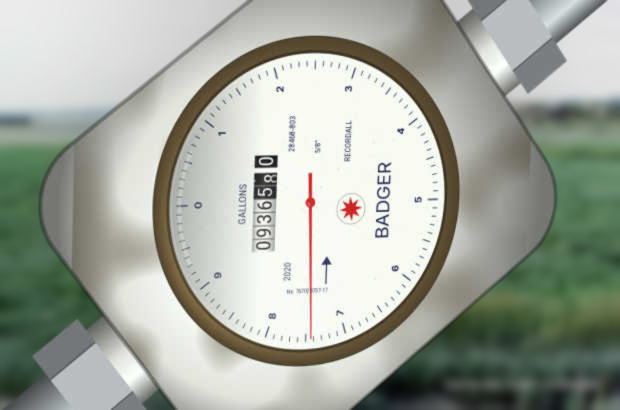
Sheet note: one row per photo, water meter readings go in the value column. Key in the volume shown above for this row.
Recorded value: 936577.4 gal
